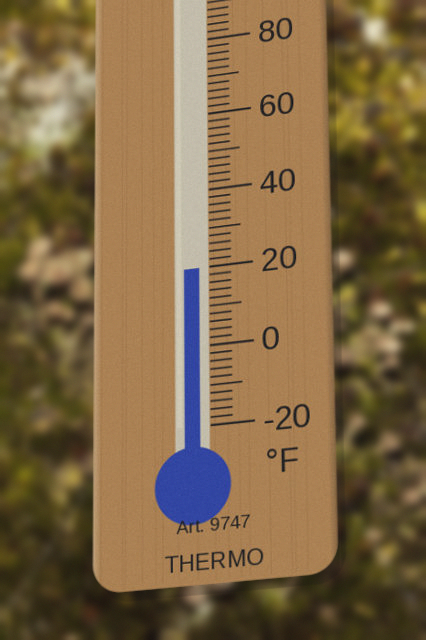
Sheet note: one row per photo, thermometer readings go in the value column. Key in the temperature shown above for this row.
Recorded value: 20 °F
